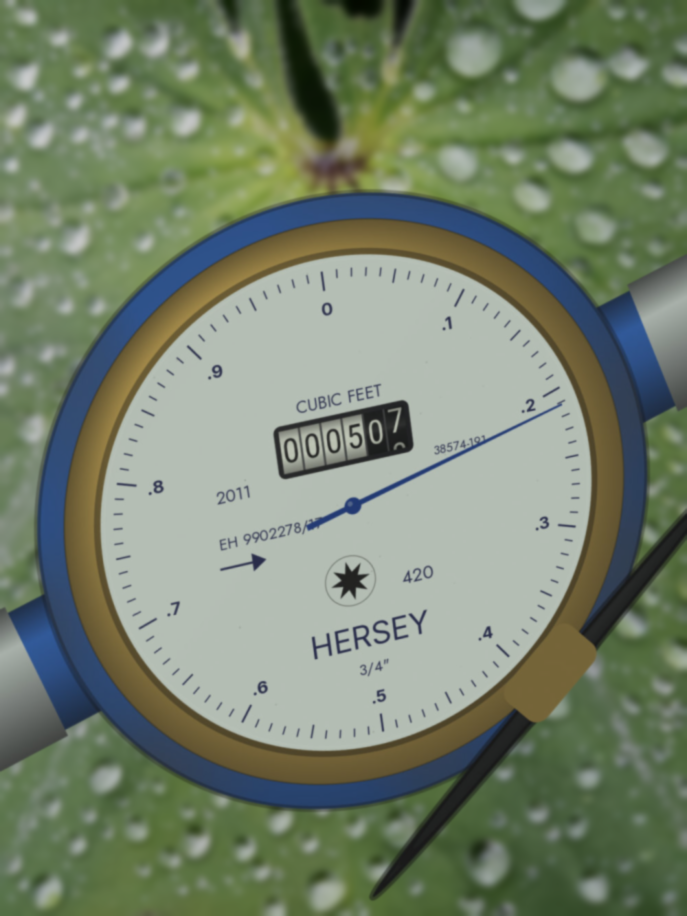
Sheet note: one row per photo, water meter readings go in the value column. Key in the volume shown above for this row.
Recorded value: 507.21 ft³
